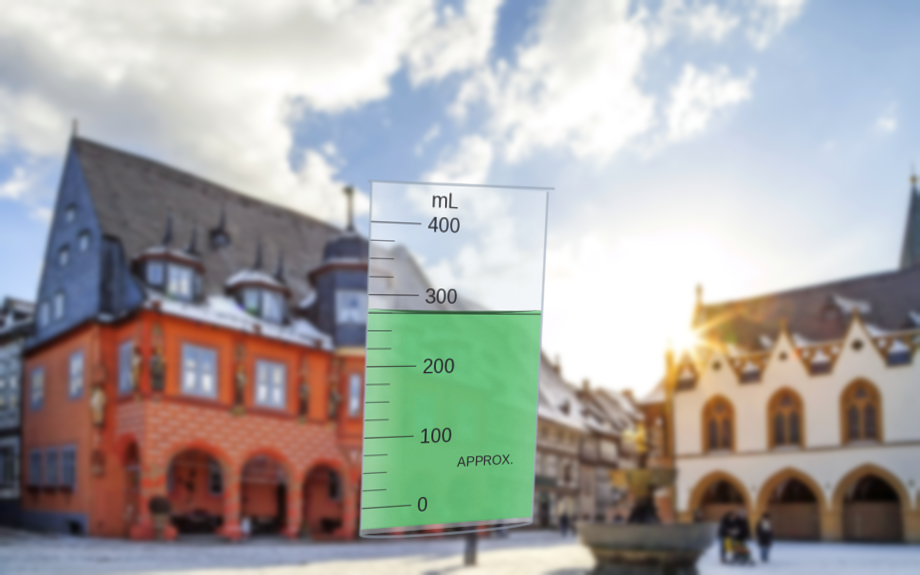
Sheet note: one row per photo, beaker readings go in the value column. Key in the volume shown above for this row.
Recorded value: 275 mL
